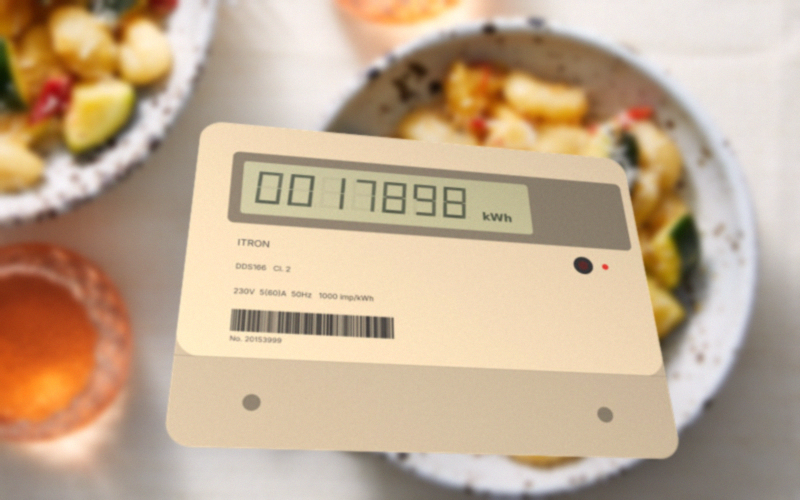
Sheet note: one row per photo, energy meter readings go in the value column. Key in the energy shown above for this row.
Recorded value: 17898 kWh
